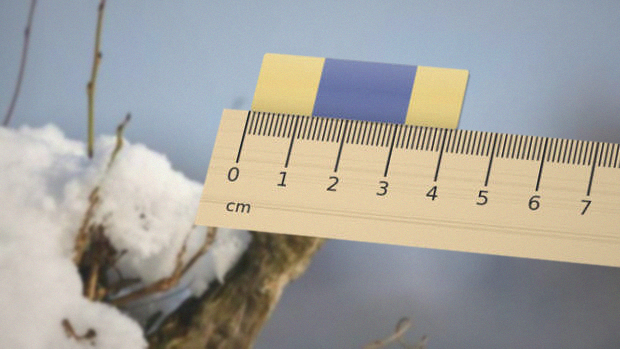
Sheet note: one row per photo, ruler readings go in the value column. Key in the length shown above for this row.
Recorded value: 4.2 cm
